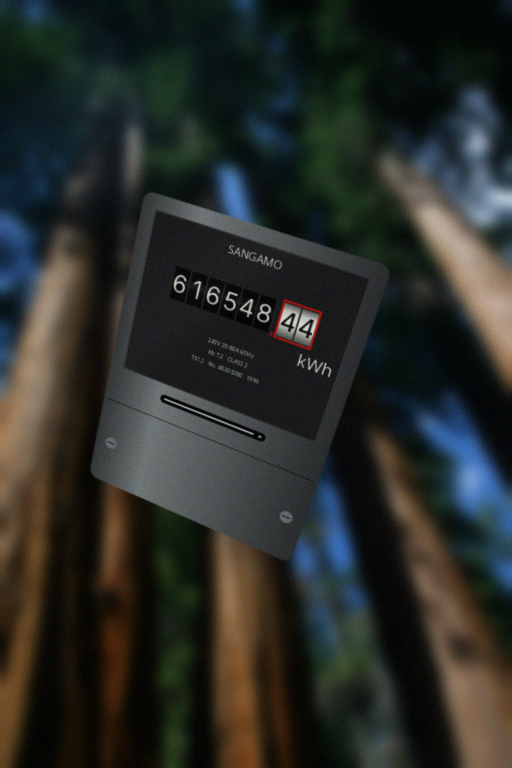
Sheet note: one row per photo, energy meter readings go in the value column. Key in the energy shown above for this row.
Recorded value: 616548.44 kWh
